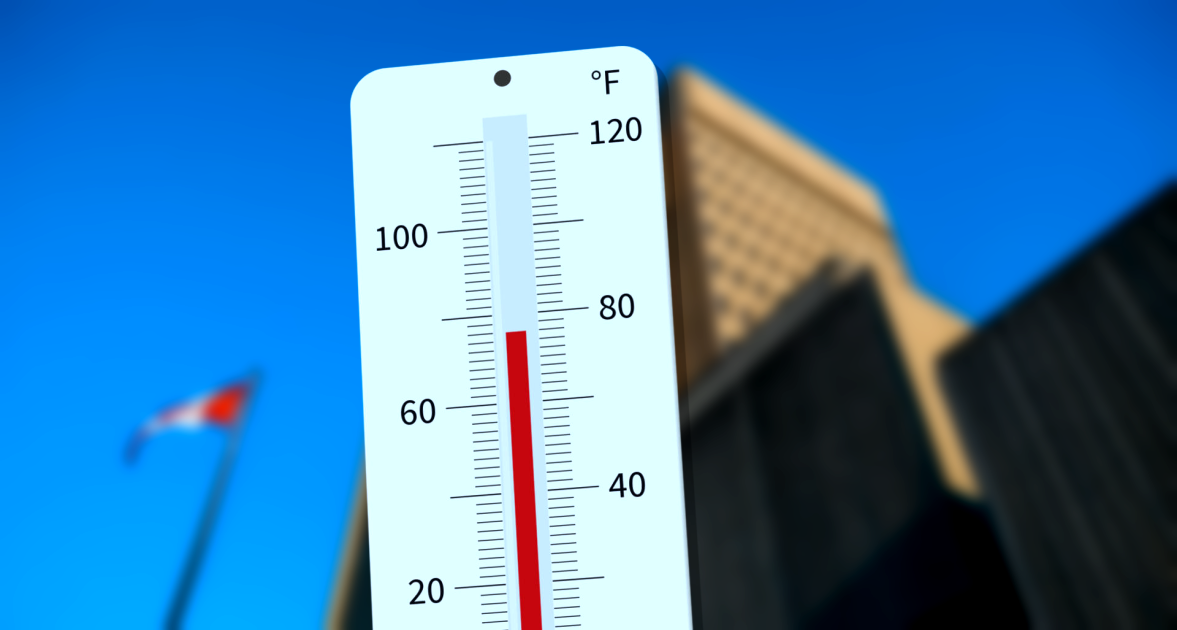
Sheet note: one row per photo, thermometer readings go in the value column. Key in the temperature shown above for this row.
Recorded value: 76 °F
